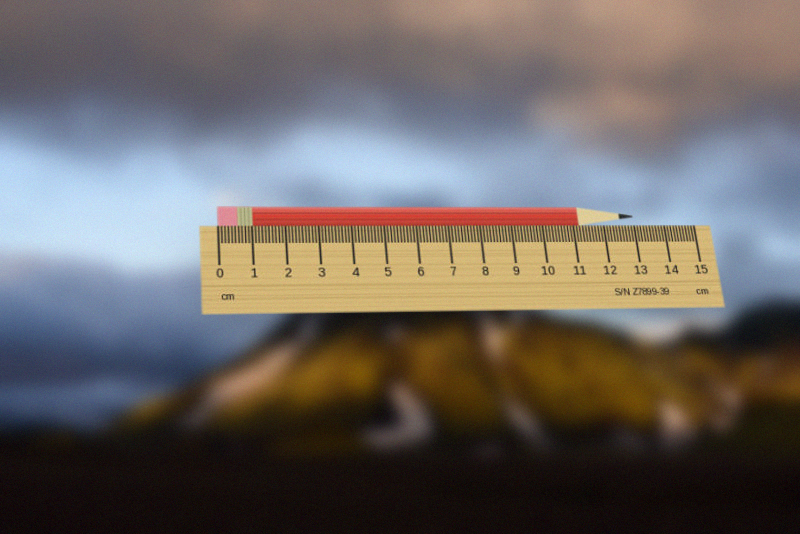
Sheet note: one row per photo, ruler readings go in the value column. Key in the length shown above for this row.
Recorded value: 13 cm
